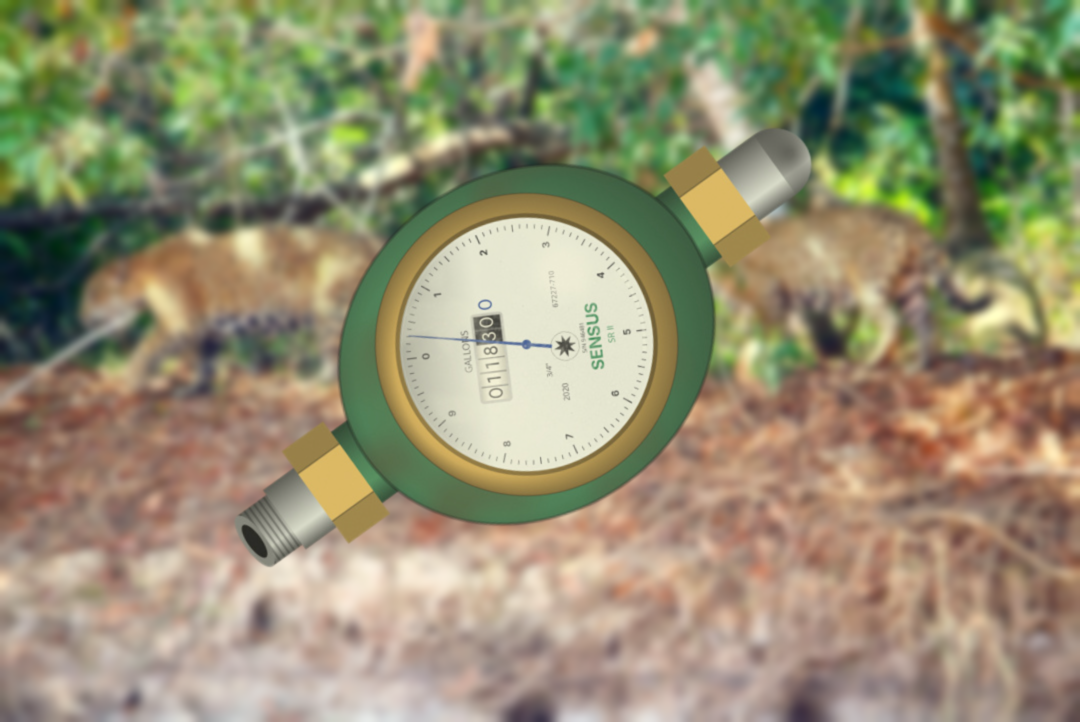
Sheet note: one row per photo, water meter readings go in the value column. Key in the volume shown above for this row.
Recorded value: 118300.3 gal
